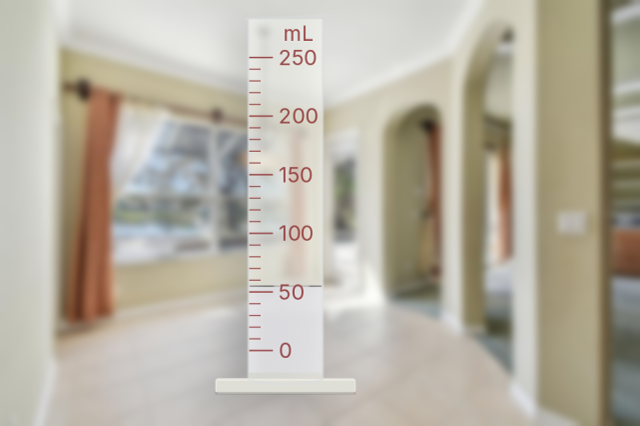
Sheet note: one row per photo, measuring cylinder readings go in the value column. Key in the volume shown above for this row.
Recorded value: 55 mL
